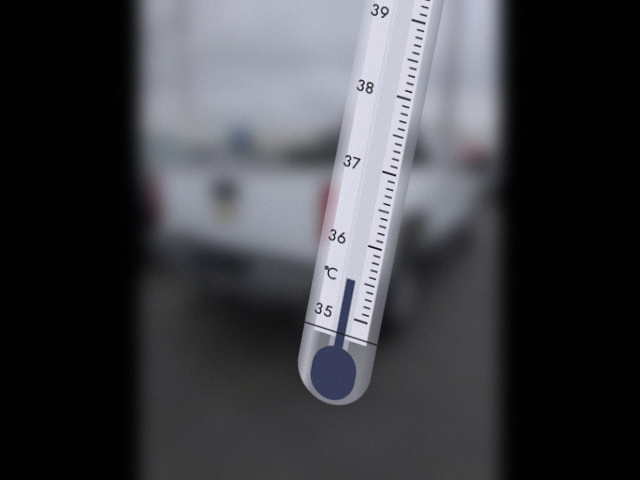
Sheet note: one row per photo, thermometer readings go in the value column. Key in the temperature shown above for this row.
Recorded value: 35.5 °C
